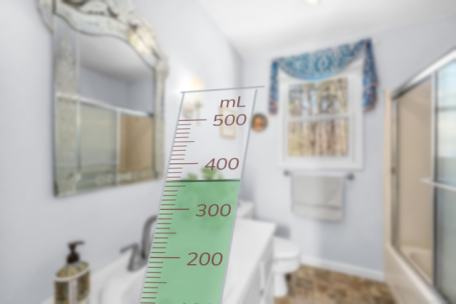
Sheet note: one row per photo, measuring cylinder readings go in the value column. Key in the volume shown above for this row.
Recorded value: 360 mL
